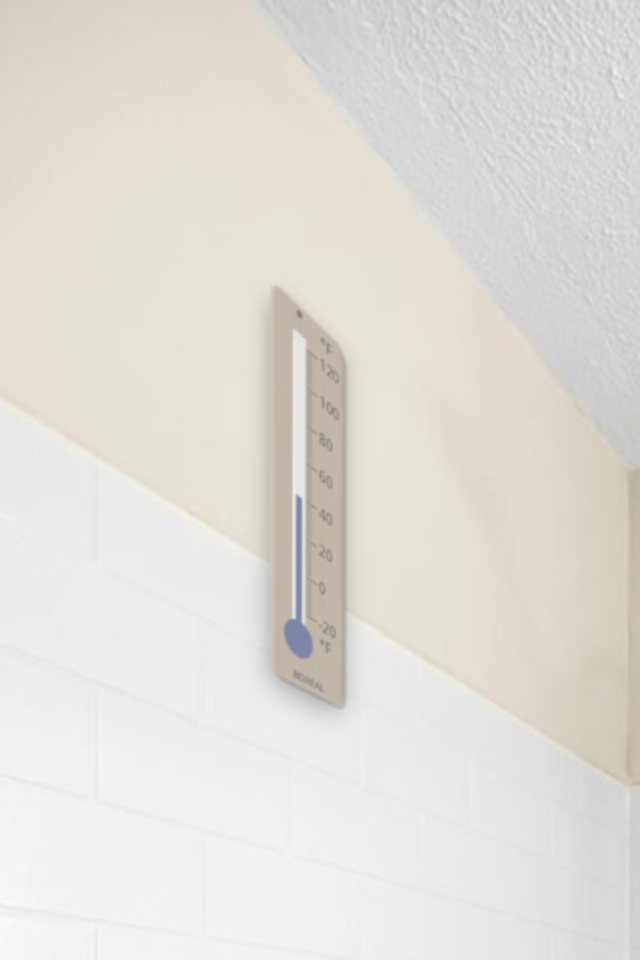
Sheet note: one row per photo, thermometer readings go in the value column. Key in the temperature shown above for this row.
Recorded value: 40 °F
